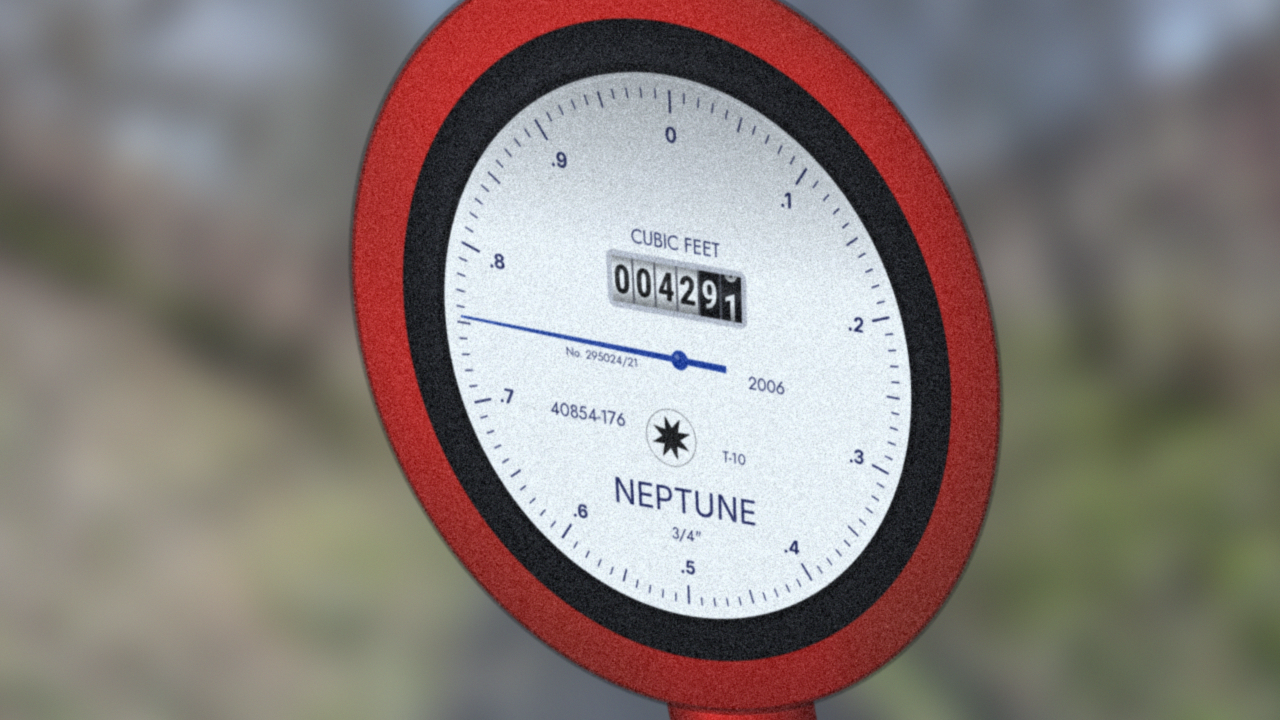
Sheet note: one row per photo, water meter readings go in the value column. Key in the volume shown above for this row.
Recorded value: 4290.75 ft³
